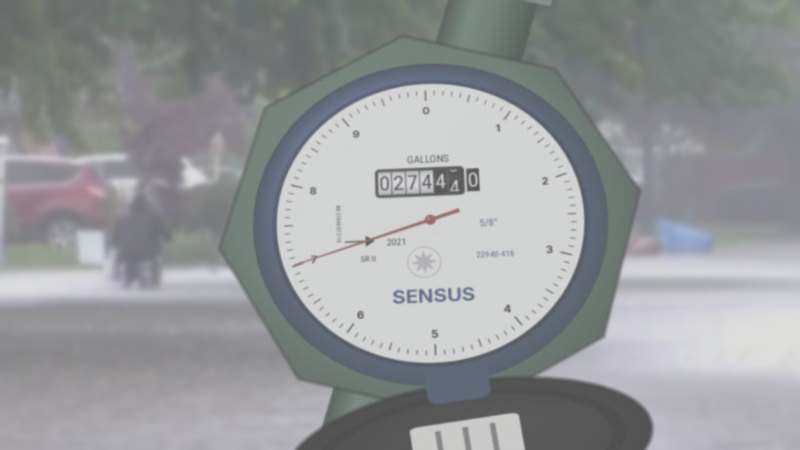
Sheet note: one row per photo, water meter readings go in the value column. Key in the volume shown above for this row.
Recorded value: 274437.0 gal
